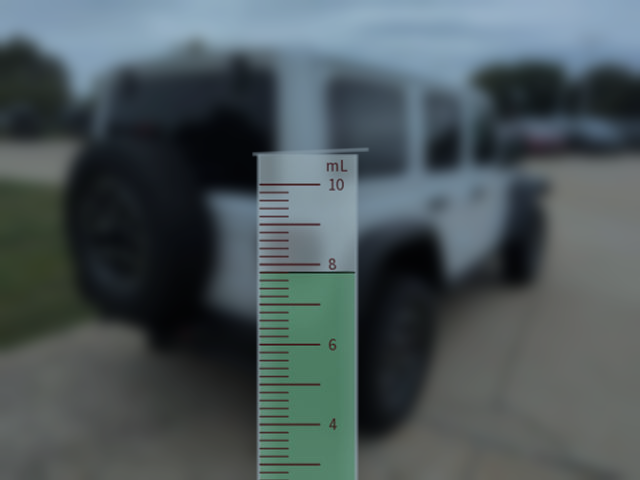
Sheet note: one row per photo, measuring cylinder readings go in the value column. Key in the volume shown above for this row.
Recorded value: 7.8 mL
